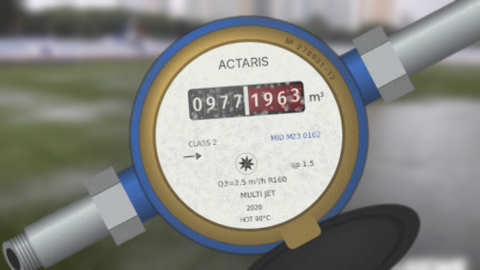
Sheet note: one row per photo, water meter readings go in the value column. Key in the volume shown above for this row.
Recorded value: 977.1963 m³
